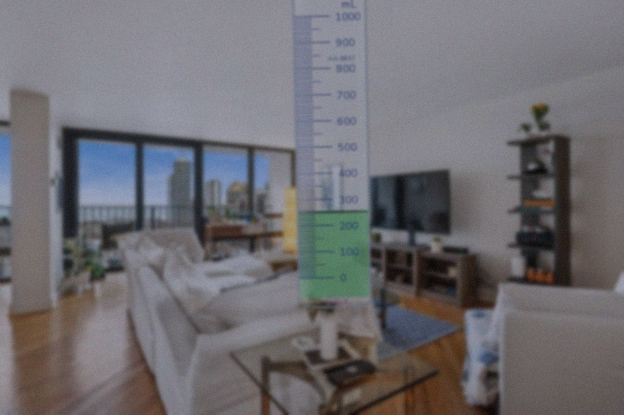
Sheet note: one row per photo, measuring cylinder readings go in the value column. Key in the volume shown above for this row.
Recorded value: 250 mL
